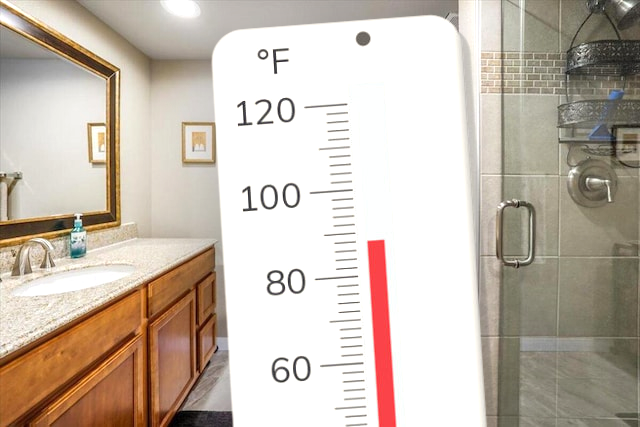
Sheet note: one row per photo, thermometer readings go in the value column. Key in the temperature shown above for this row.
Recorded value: 88 °F
